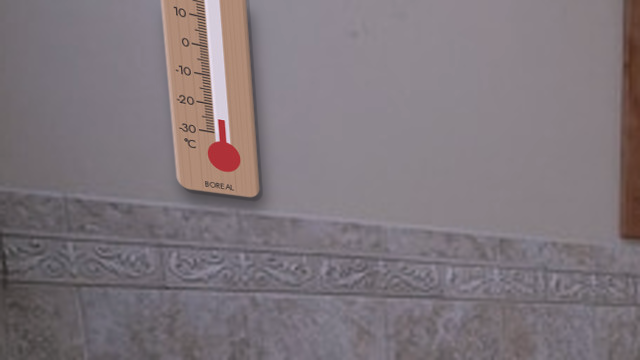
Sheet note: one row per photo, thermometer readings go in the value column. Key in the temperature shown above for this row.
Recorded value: -25 °C
